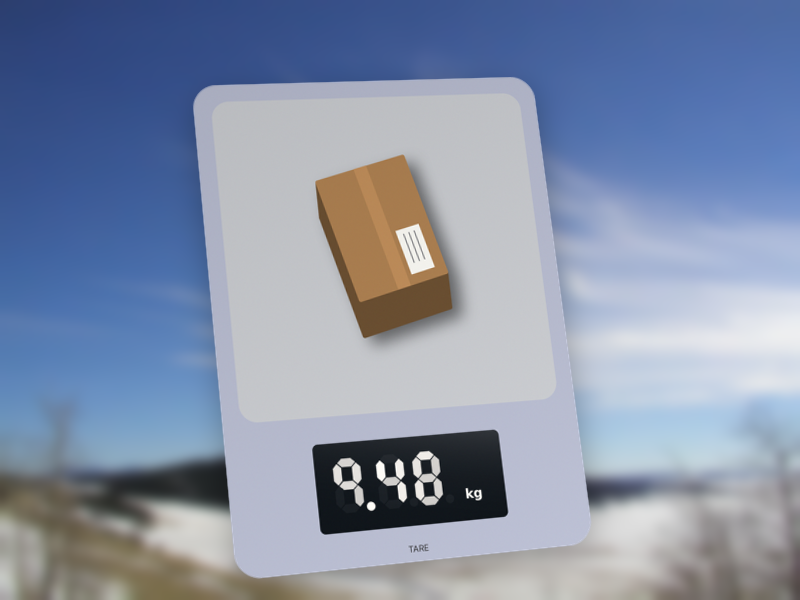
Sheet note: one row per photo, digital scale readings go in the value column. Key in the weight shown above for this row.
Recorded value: 9.48 kg
